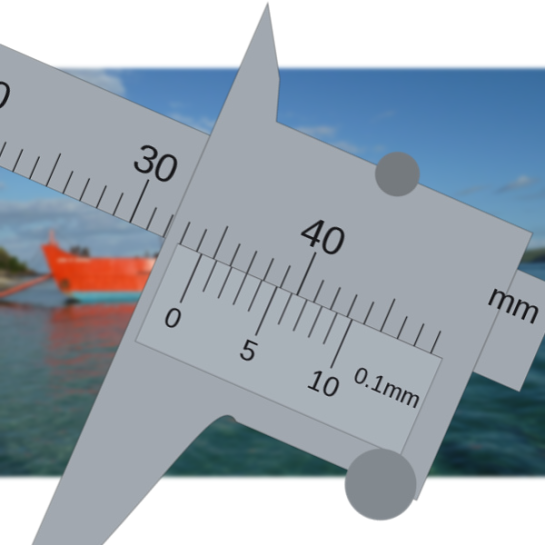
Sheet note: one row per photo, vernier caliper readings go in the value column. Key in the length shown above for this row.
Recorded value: 34.3 mm
